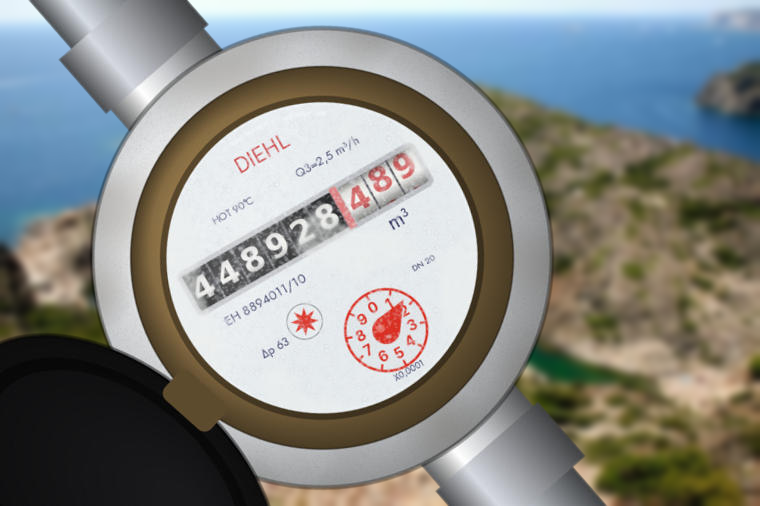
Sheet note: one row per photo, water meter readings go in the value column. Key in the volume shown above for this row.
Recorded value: 448928.4891 m³
